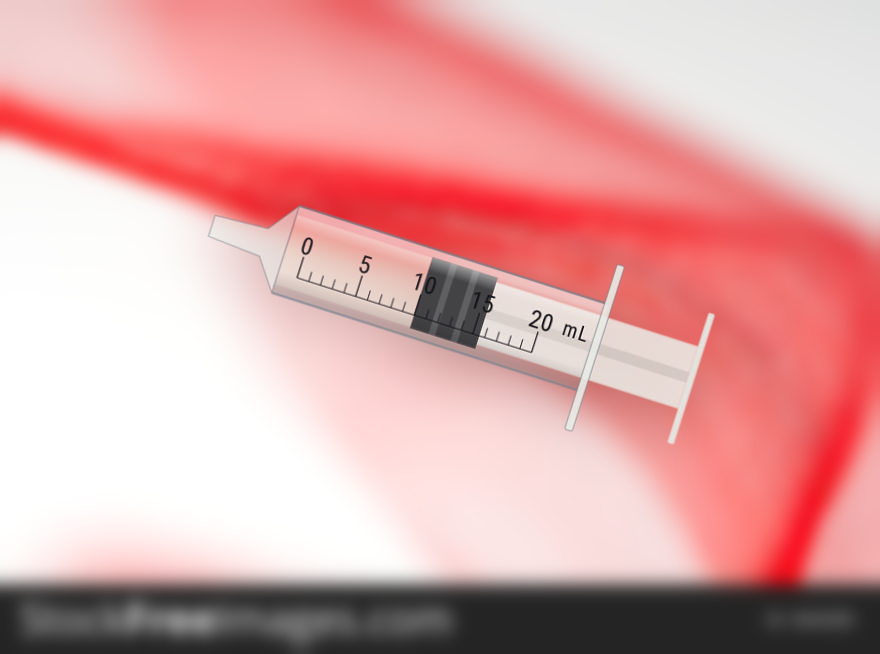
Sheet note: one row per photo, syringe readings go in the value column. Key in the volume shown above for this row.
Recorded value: 10 mL
